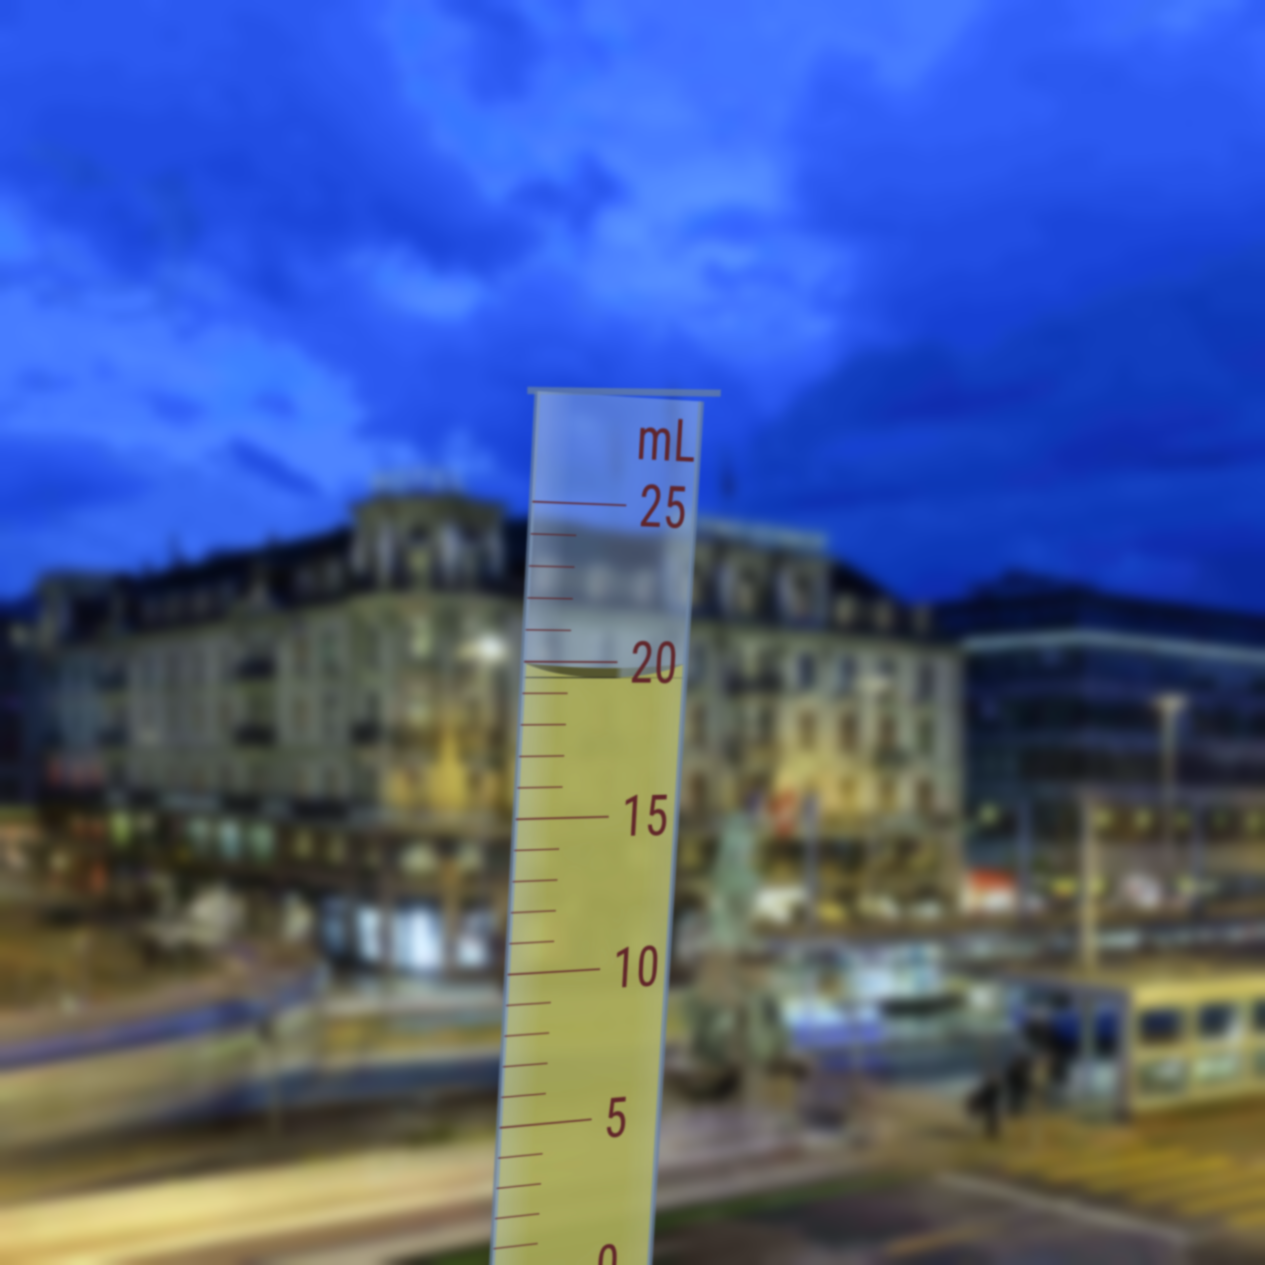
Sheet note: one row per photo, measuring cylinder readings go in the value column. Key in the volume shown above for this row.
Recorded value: 19.5 mL
